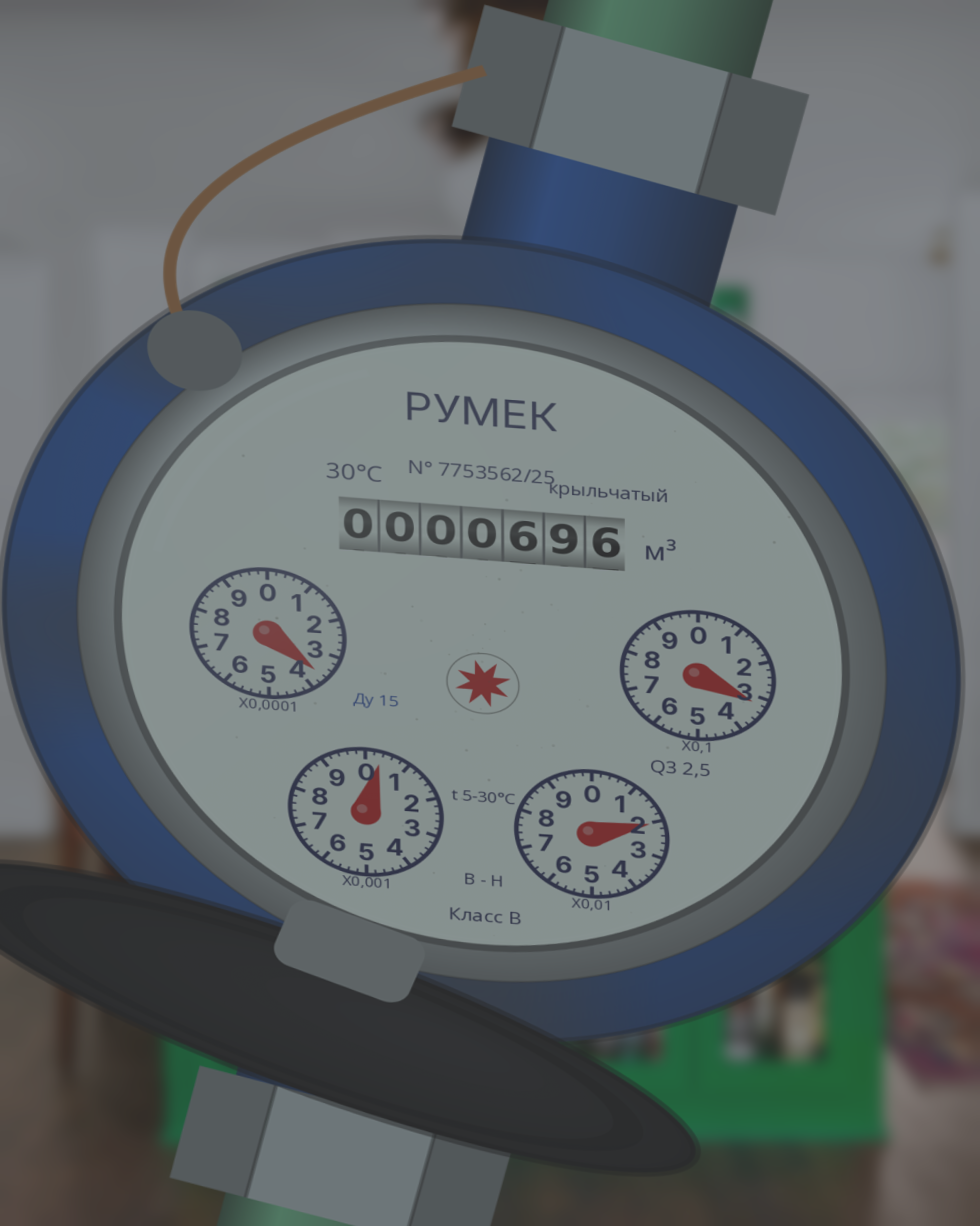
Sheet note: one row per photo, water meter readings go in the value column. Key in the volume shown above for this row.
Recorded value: 696.3203 m³
